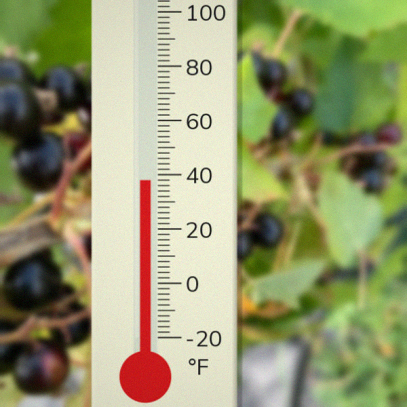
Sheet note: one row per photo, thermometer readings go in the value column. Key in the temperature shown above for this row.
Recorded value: 38 °F
